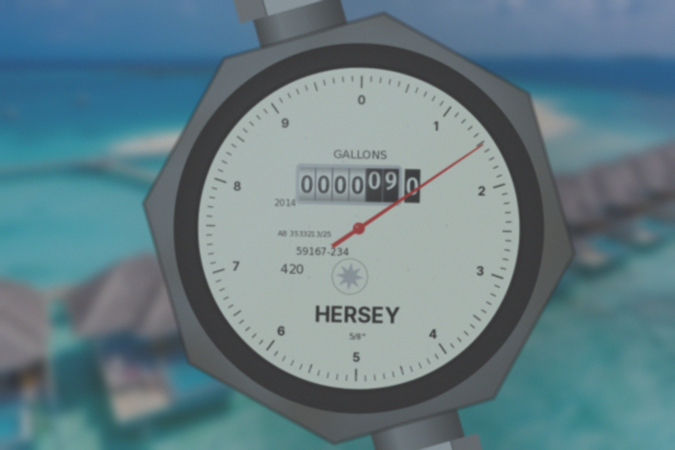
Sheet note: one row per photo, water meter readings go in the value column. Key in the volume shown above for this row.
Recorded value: 91.5 gal
